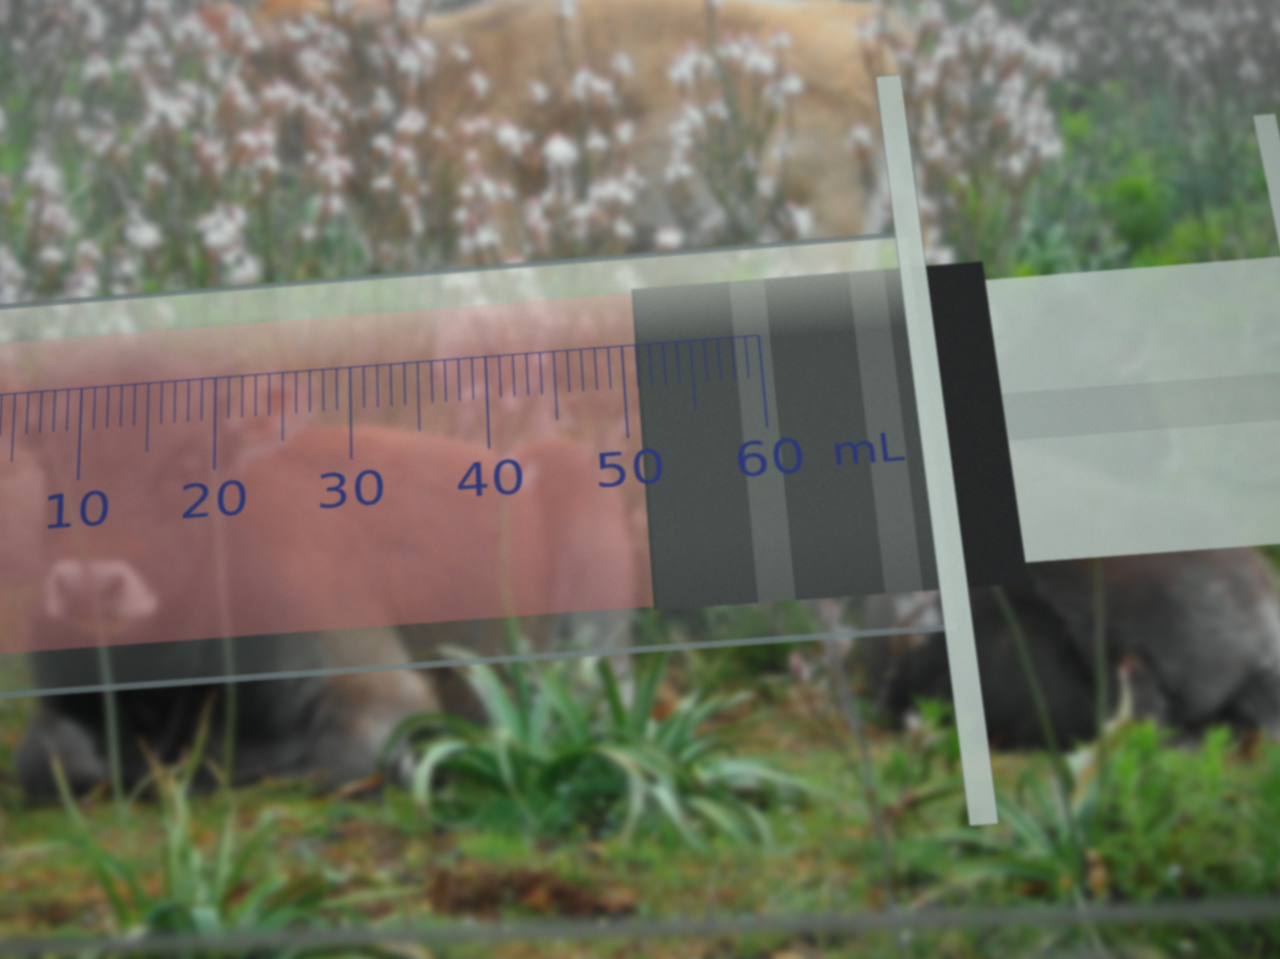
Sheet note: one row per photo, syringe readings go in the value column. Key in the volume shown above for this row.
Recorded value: 51 mL
